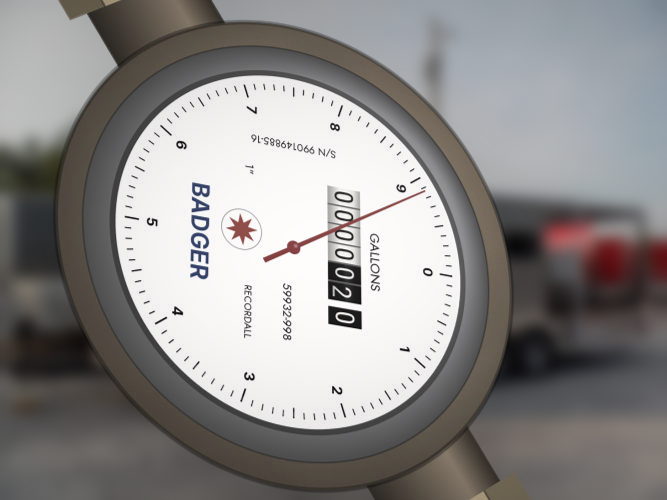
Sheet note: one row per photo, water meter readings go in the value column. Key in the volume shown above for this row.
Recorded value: 19.1 gal
